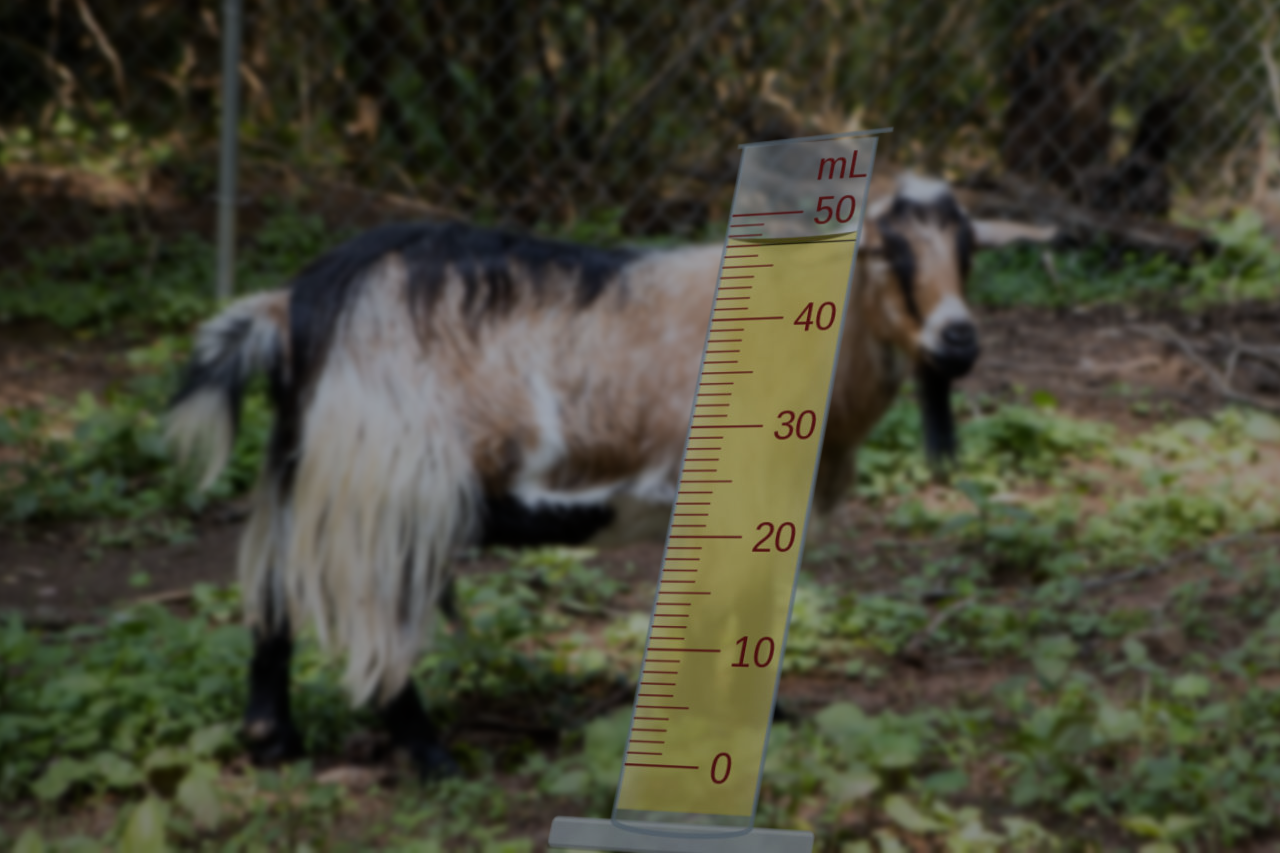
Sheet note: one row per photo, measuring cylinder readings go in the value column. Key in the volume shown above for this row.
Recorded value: 47 mL
